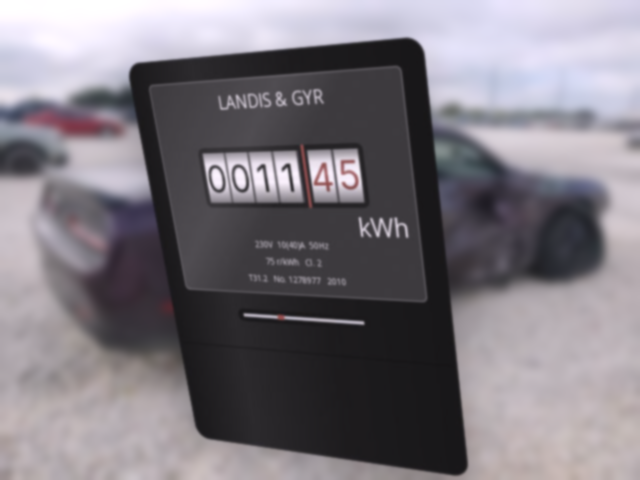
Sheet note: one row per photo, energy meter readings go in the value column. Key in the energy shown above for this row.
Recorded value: 11.45 kWh
